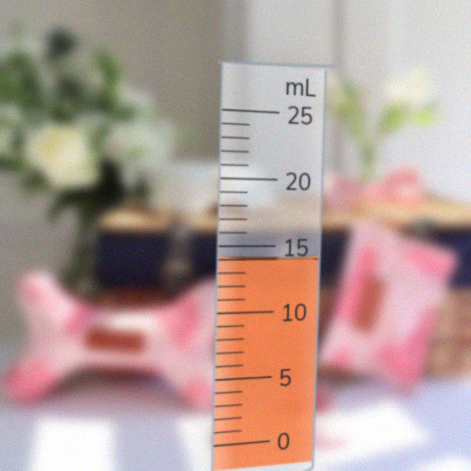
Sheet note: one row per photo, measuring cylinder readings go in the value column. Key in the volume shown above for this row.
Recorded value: 14 mL
